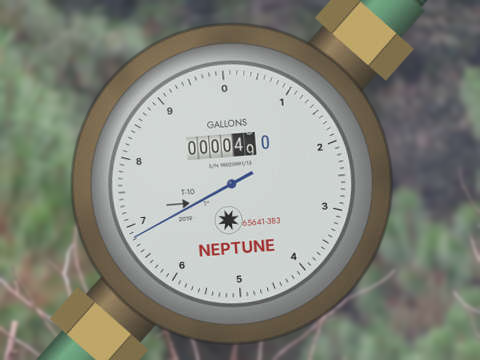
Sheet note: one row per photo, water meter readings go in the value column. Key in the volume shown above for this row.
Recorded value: 486.8 gal
